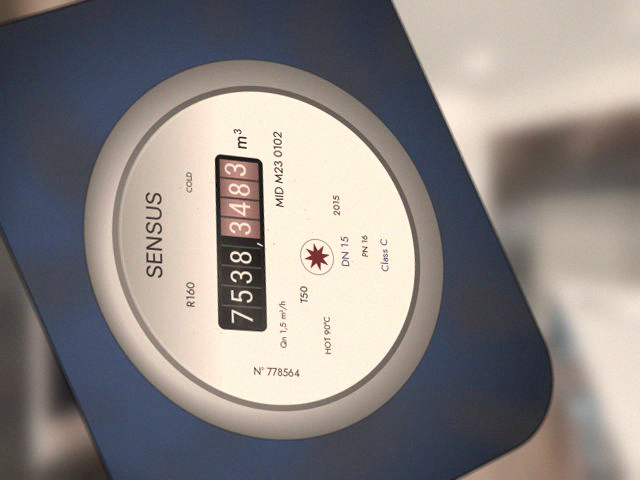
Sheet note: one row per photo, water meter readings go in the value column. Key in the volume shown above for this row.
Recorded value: 7538.3483 m³
